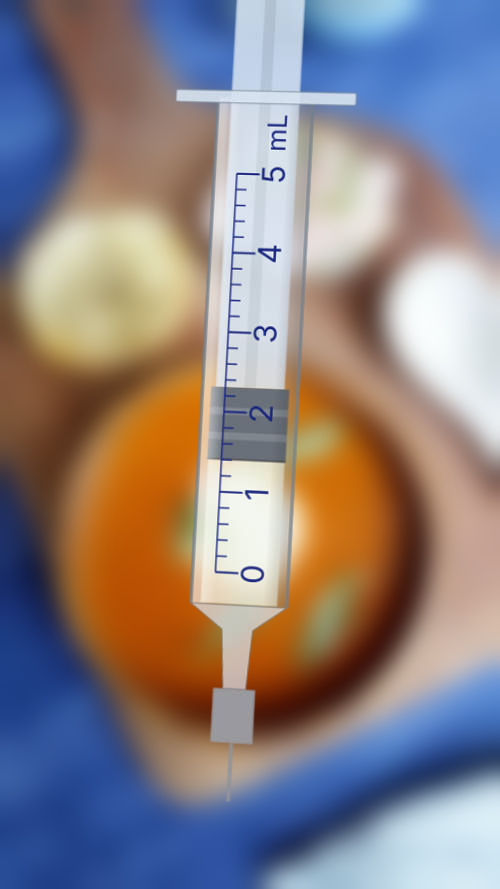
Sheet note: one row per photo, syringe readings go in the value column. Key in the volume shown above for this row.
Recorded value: 1.4 mL
